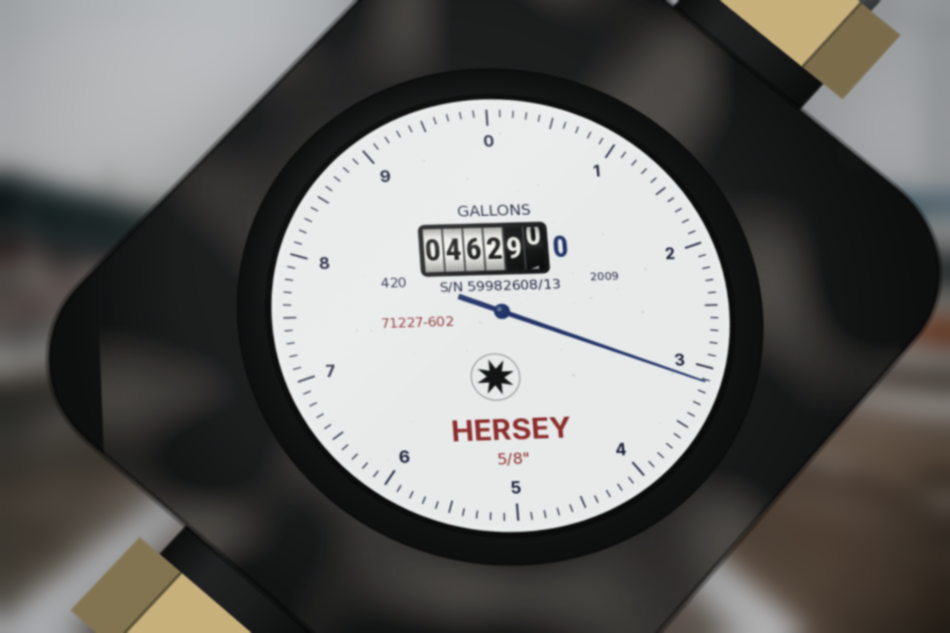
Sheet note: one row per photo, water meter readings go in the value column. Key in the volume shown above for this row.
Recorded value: 462903.1 gal
